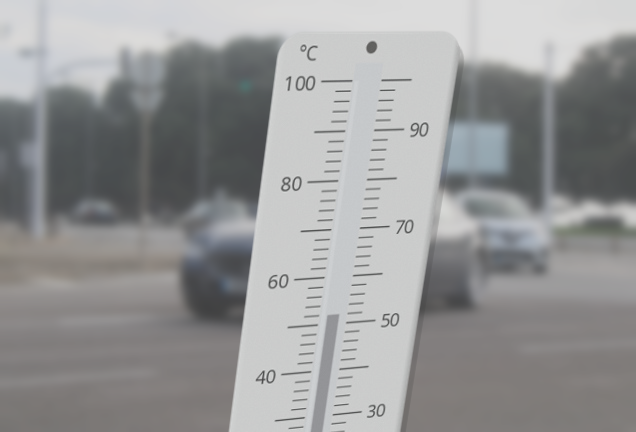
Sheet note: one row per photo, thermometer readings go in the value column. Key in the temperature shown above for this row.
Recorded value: 52 °C
